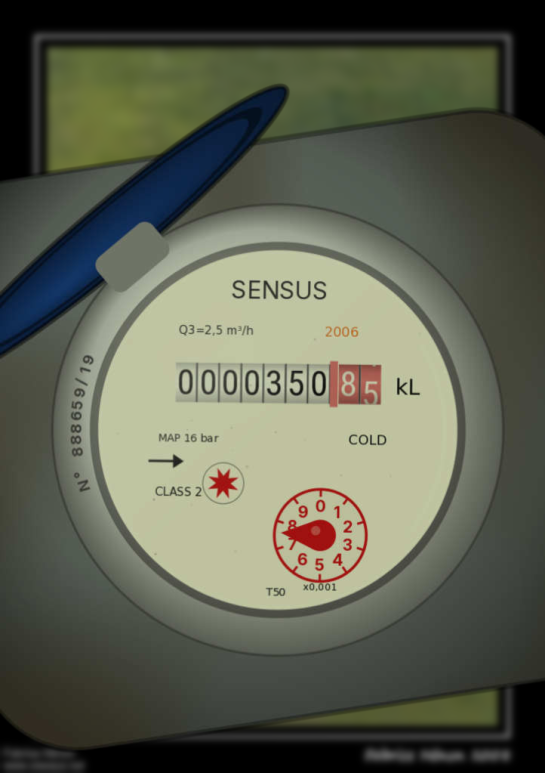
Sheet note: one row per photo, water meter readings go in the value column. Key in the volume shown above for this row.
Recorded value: 350.847 kL
